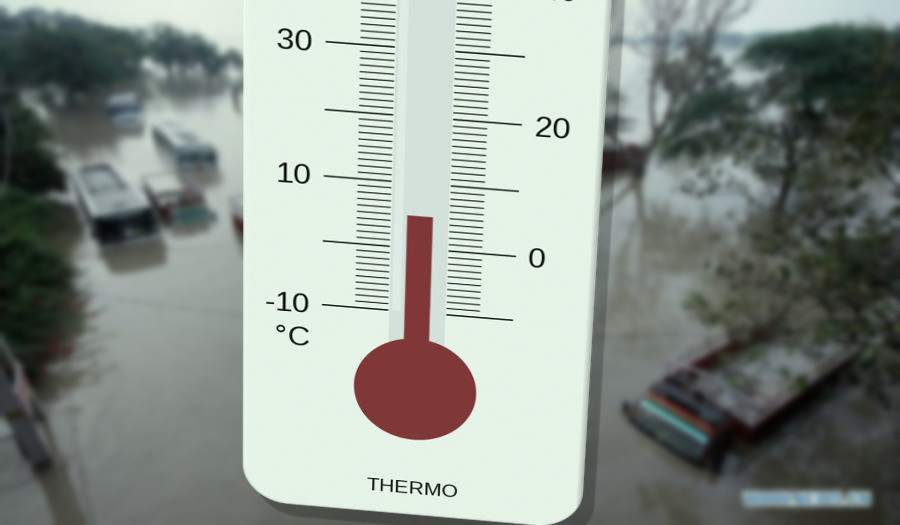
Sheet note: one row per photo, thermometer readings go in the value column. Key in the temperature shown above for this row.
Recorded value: 5 °C
